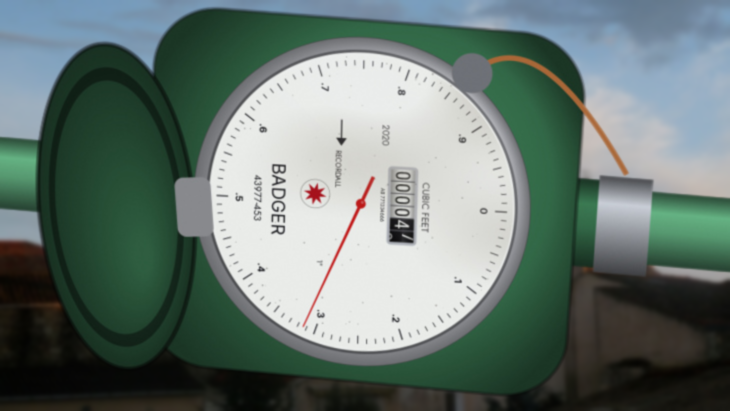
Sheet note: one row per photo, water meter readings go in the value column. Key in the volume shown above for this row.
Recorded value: 47.31 ft³
